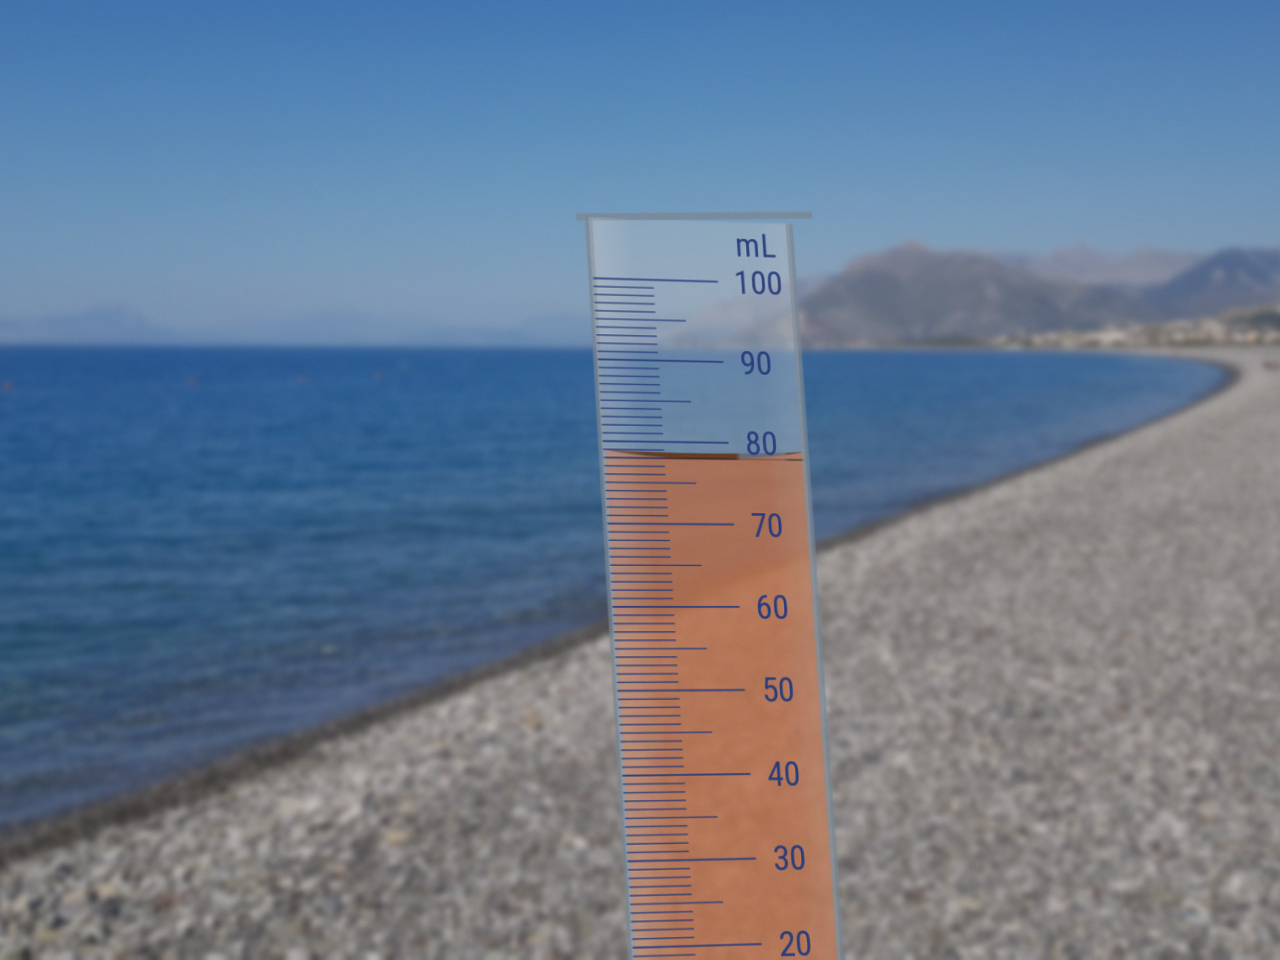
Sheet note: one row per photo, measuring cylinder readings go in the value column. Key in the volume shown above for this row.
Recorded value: 78 mL
